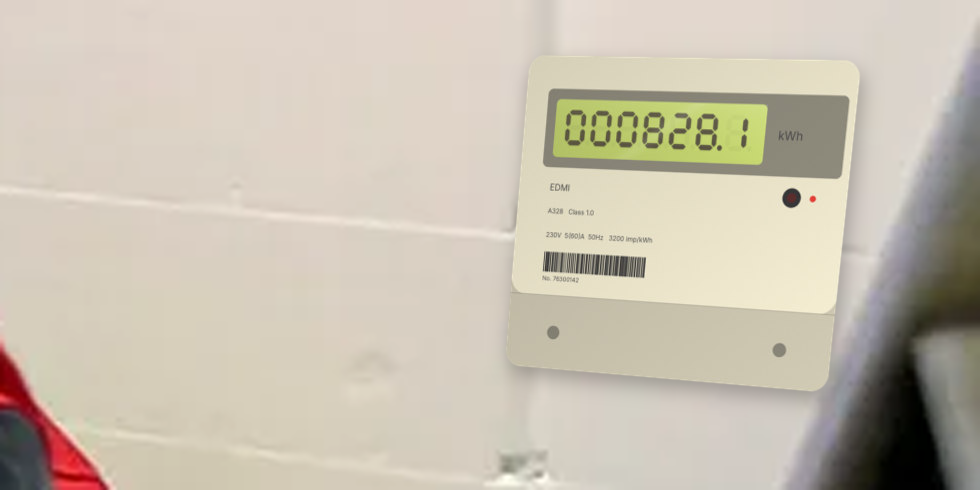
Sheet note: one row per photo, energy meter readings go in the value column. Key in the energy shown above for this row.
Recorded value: 828.1 kWh
